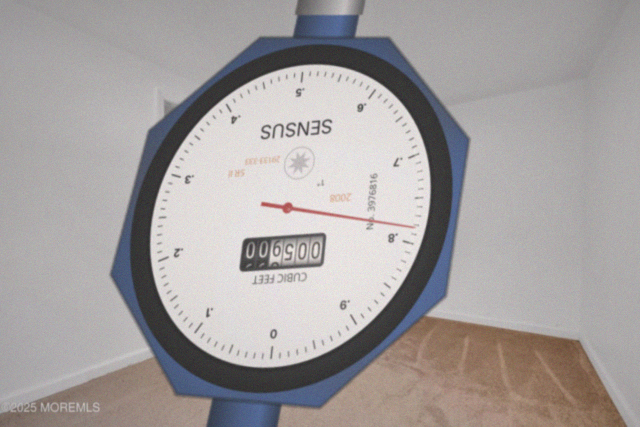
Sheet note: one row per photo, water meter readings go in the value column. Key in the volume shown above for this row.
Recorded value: 5899.78 ft³
